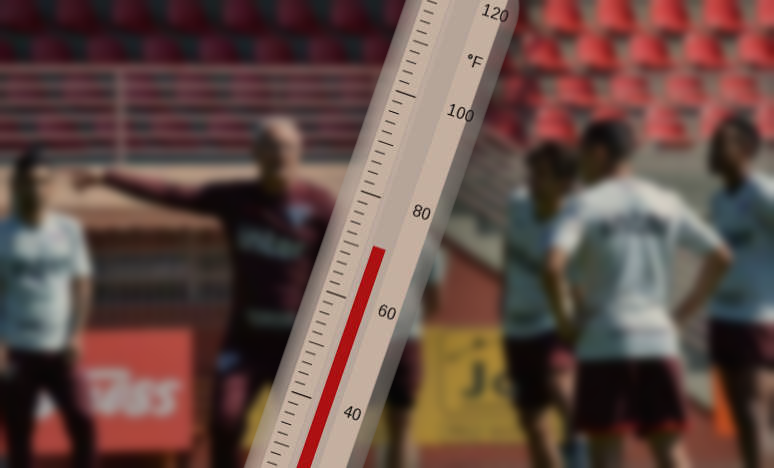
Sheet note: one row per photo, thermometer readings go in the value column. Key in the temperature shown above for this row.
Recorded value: 71 °F
